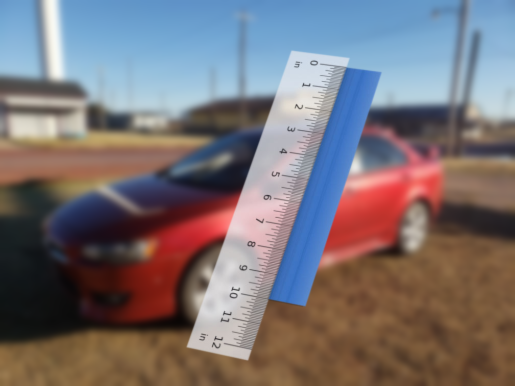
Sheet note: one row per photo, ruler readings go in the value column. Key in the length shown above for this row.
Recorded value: 10 in
